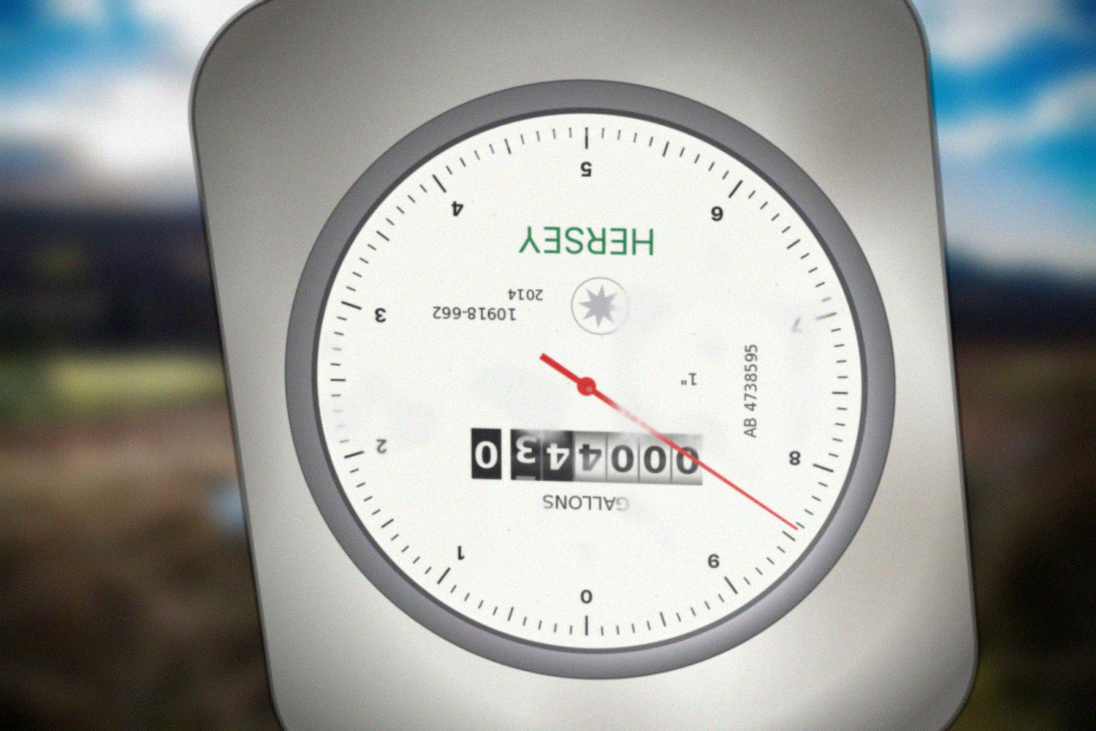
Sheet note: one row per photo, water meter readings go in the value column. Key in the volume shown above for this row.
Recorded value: 4428.4 gal
